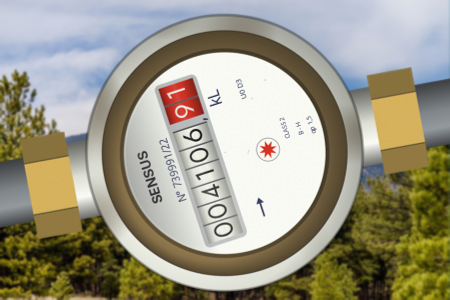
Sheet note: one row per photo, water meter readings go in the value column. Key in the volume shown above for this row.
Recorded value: 4106.91 kL
